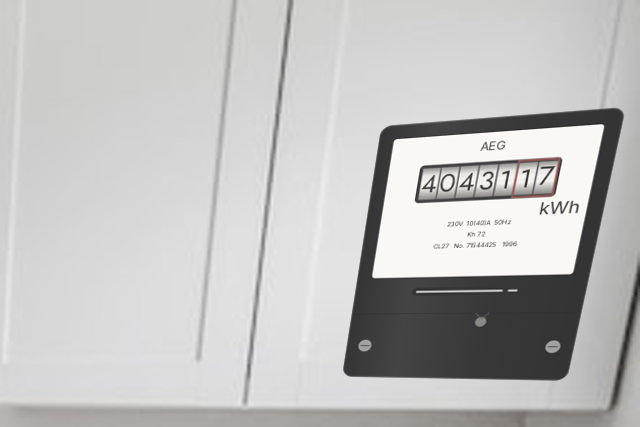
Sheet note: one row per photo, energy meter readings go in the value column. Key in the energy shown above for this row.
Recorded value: 40431.17 kWh
